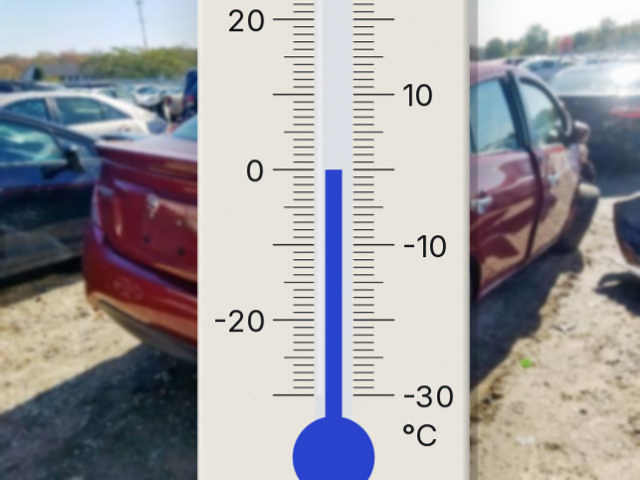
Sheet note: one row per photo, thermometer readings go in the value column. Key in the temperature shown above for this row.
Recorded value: 0 °C
